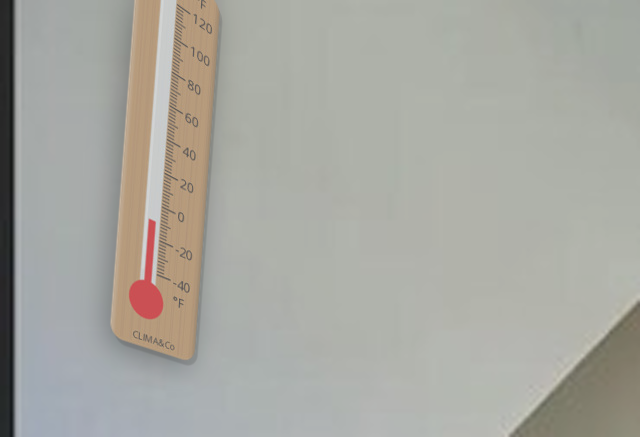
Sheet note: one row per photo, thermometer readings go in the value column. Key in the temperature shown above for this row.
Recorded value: -10 °F
